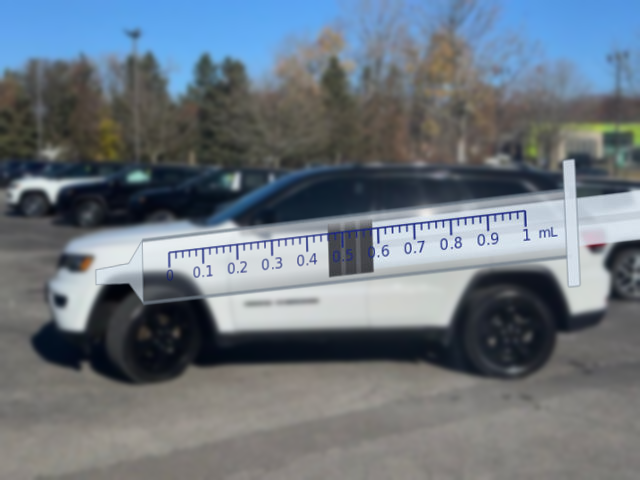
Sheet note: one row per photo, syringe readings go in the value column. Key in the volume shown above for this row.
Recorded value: 0.46 mL
